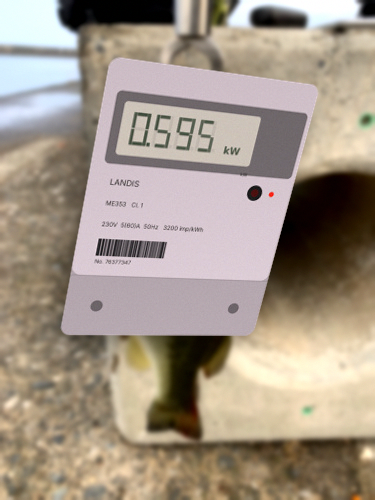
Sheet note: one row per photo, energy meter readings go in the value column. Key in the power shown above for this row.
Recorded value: 0.595 kW
